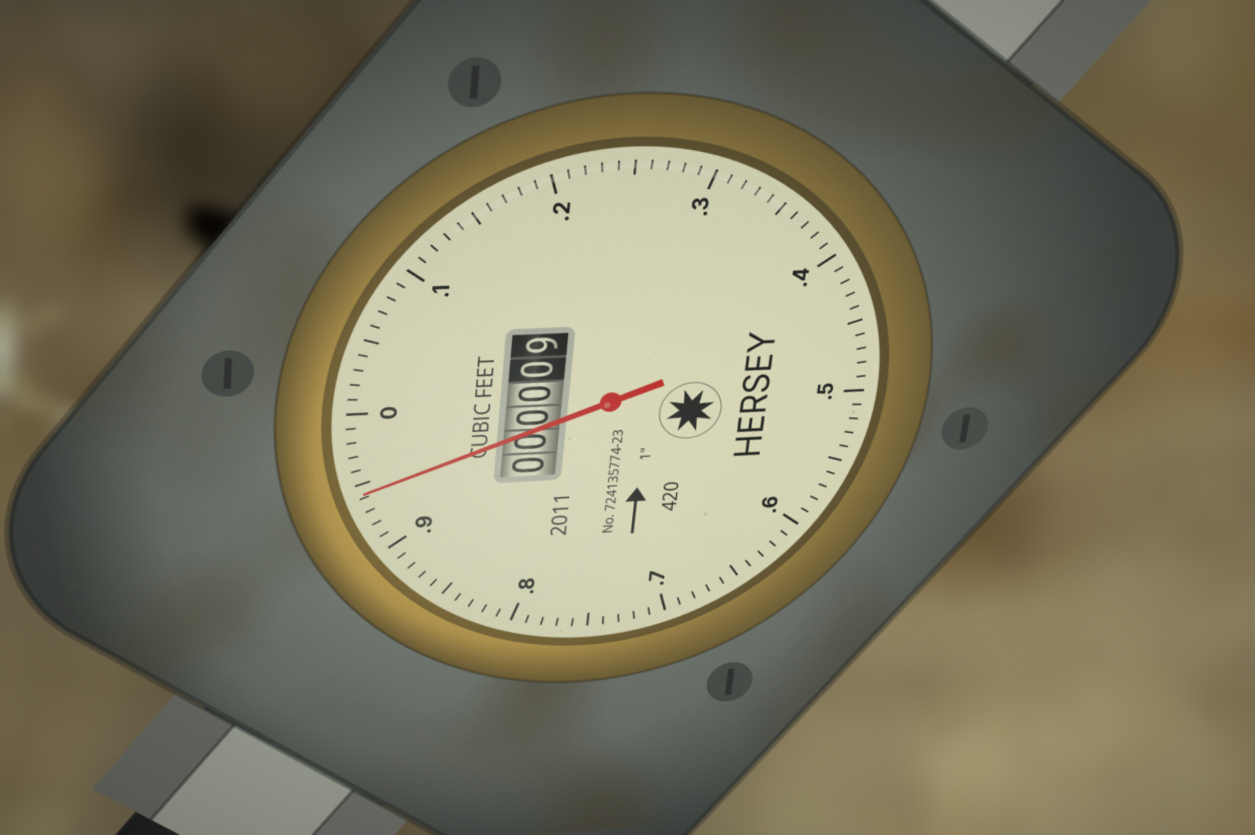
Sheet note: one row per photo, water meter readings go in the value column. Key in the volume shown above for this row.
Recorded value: 8.94 ft³
